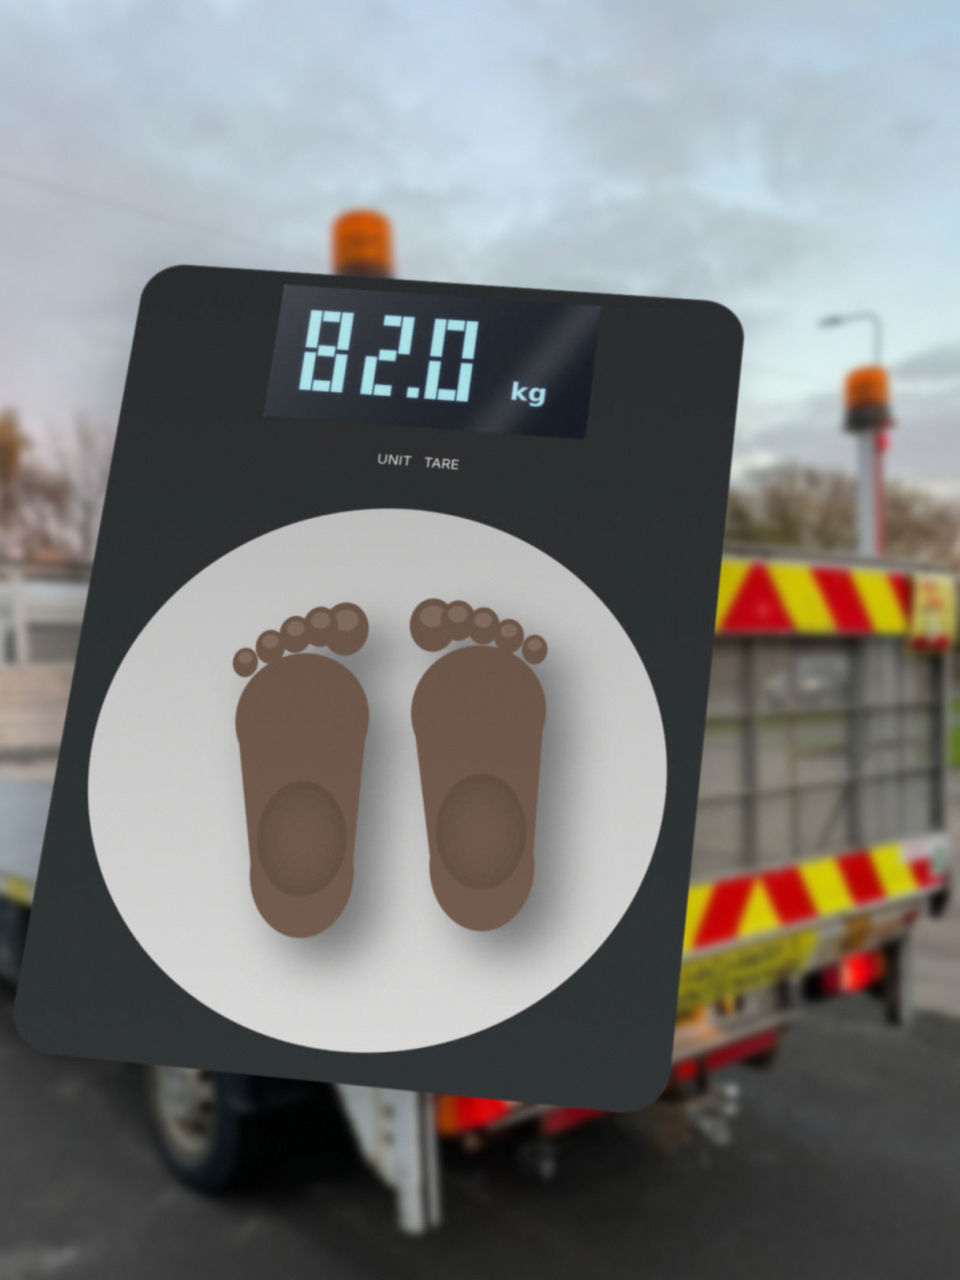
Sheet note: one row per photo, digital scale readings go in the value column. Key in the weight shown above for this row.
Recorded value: 82.0 kg
